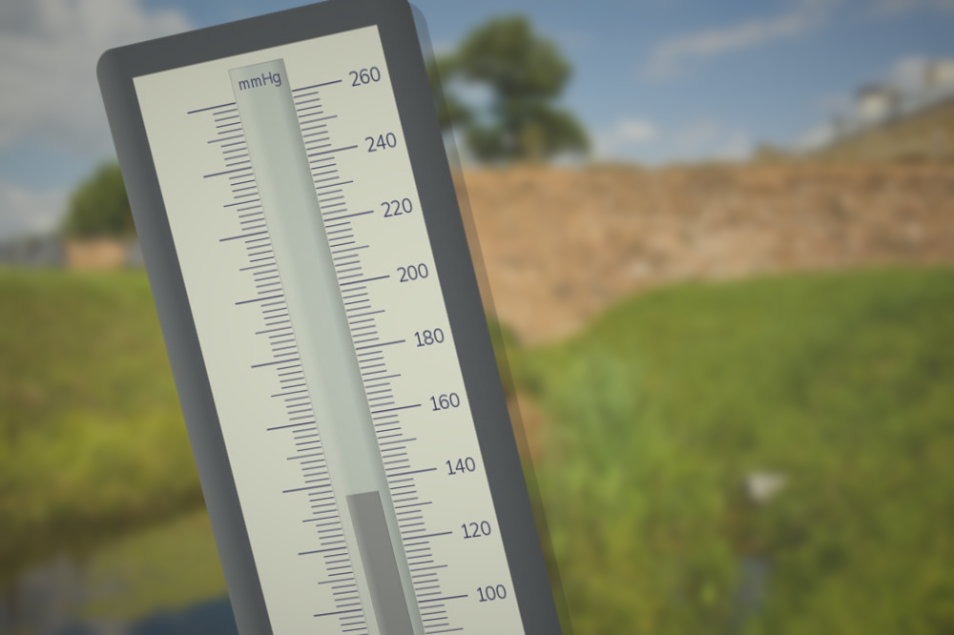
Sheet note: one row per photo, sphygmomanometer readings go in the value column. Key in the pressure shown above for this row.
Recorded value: 136 mmHg
